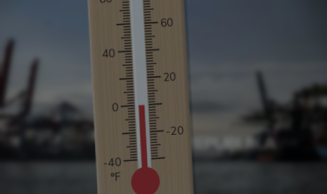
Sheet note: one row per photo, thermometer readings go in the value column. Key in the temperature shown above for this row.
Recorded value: 0 °F
